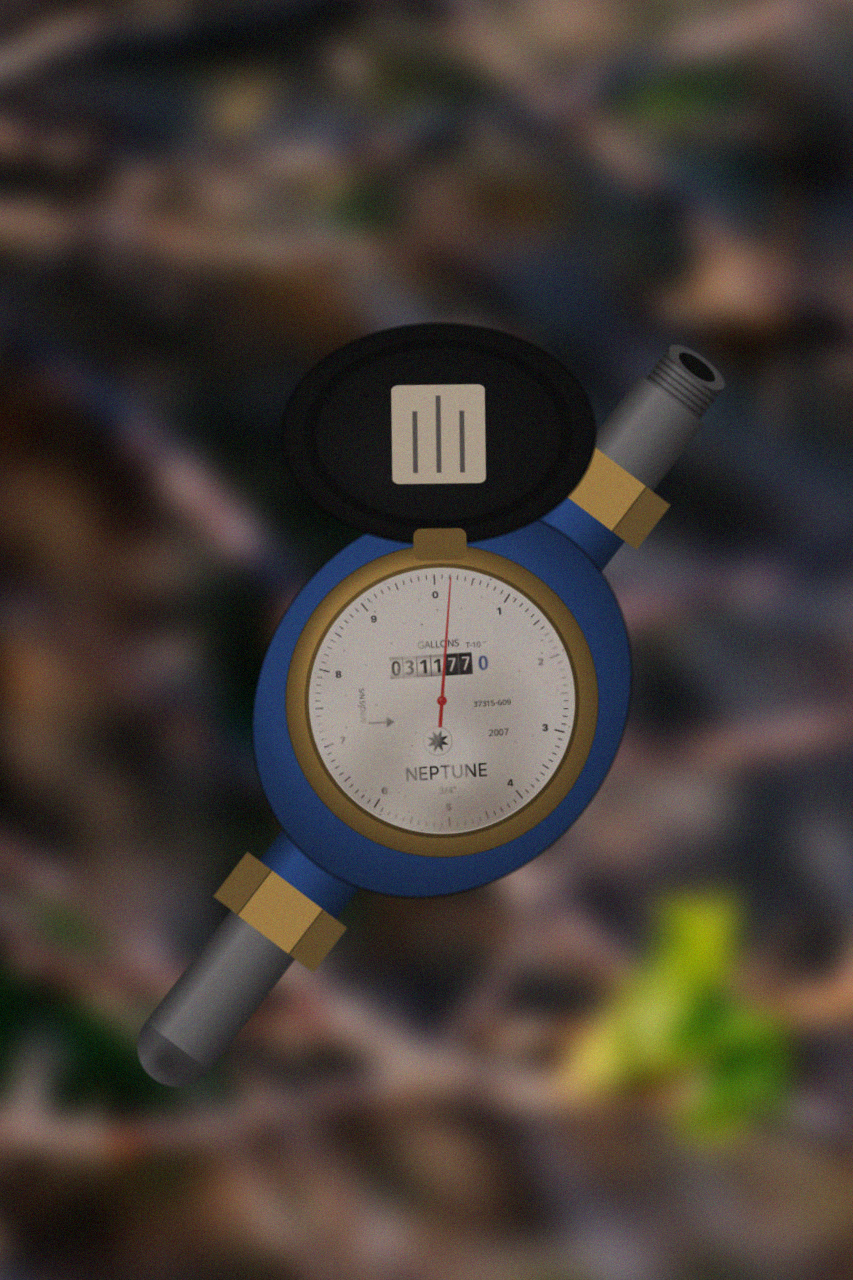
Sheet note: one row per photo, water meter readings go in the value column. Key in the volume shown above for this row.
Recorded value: 311770.2 gal
